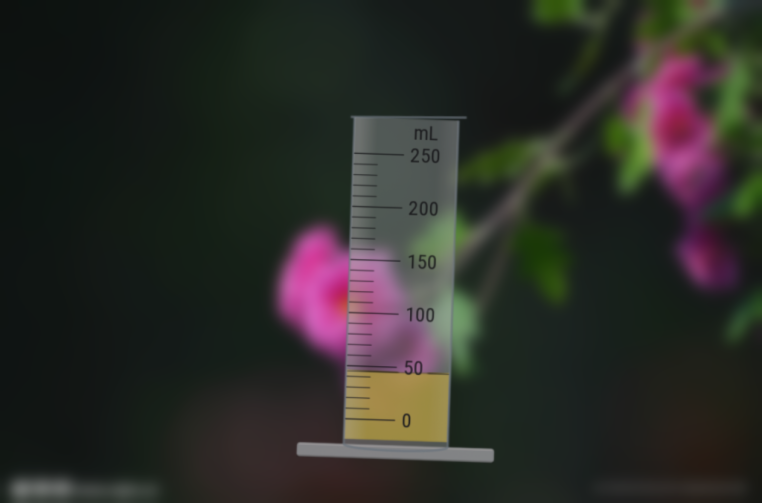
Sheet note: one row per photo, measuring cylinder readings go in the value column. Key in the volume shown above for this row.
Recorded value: 45 mL
